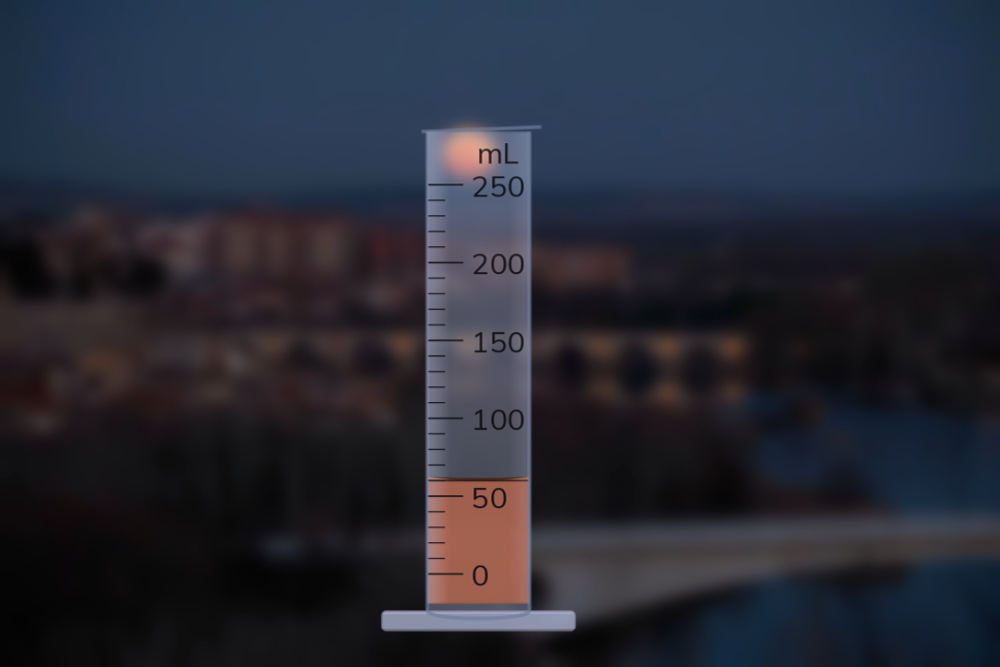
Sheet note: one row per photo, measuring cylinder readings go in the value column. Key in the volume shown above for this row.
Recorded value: 60 mL
